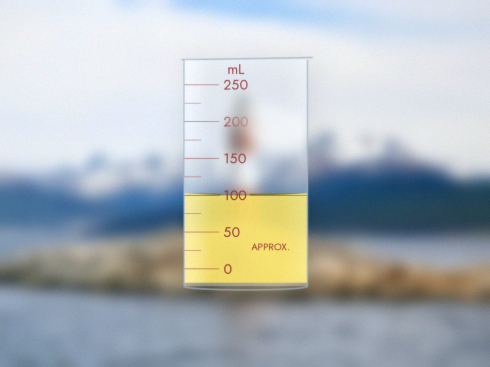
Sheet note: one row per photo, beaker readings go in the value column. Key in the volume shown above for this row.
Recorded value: 100 mL
